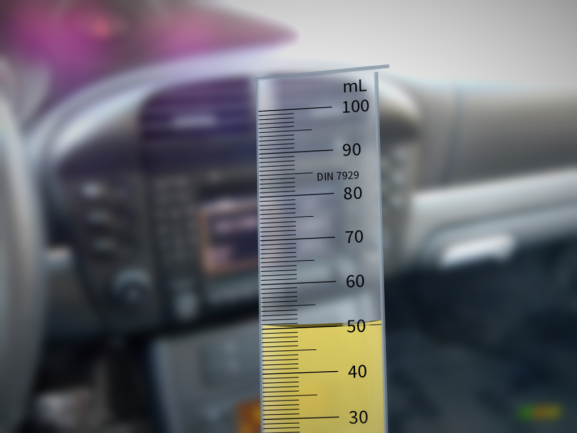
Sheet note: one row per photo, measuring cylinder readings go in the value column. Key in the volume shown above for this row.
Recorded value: 50 mL
